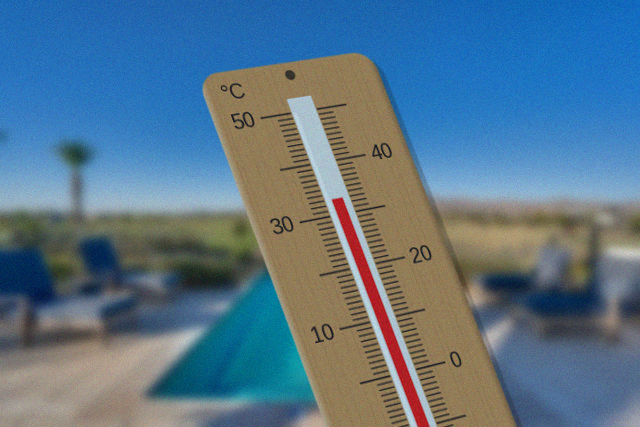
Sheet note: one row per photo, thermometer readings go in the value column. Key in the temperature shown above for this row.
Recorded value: 33 °C
